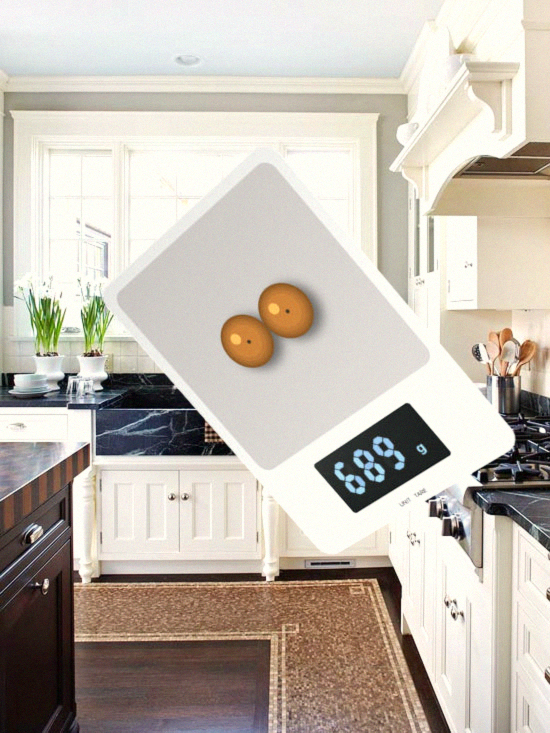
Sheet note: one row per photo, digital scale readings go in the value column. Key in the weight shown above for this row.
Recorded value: 689 g
